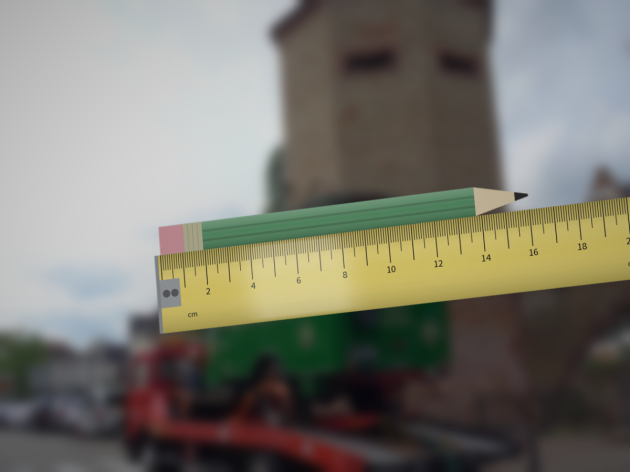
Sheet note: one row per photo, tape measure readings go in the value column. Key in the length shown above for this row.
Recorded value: 16 cm
